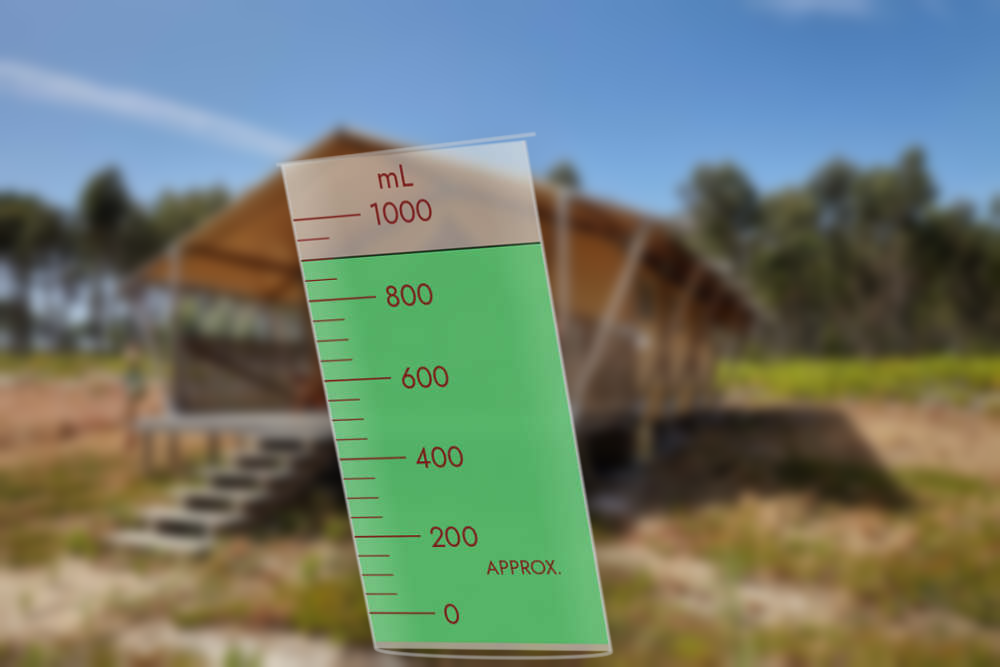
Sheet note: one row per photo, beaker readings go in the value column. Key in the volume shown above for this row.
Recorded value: 900 mL
